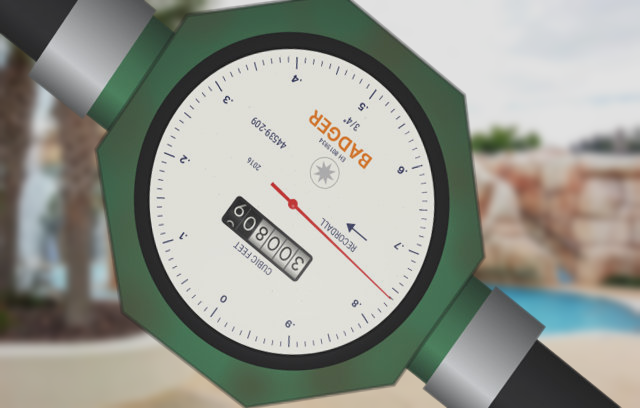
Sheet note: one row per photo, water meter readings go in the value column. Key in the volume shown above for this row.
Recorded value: 300808.76 ft³
